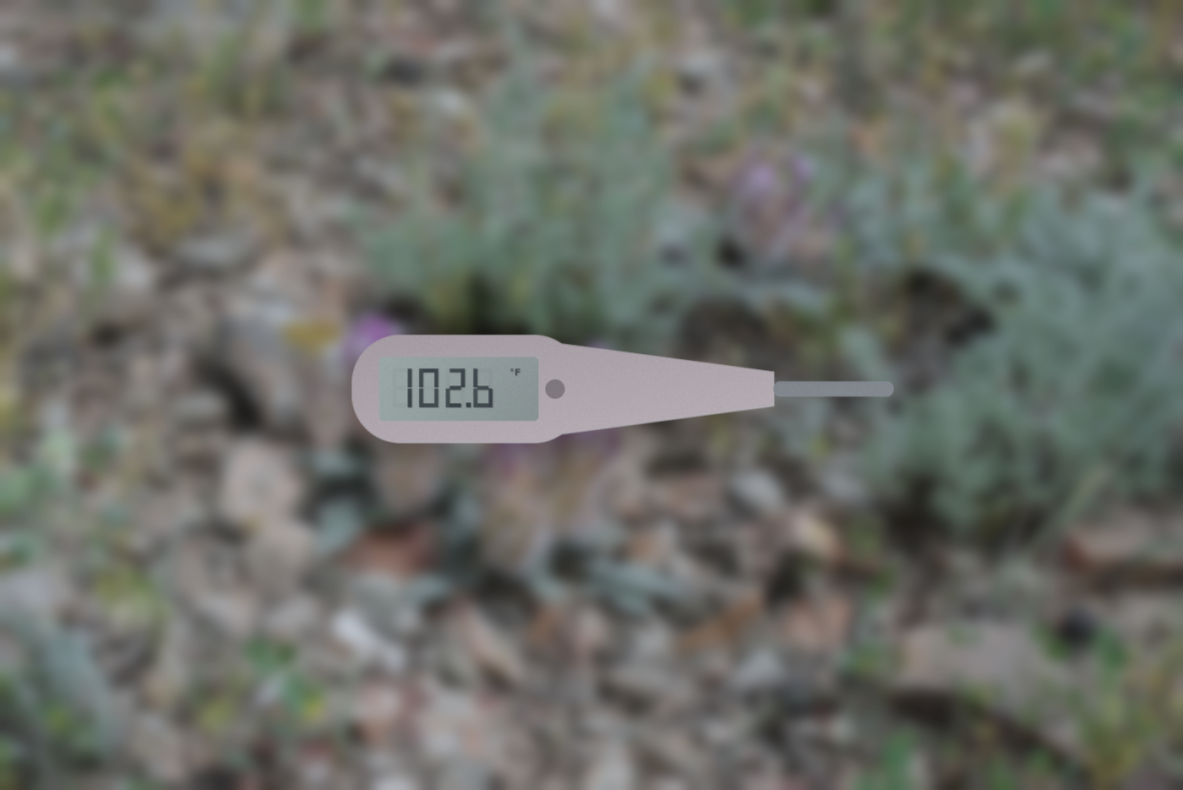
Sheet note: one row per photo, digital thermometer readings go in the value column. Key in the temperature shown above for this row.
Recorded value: 102.6 °F
